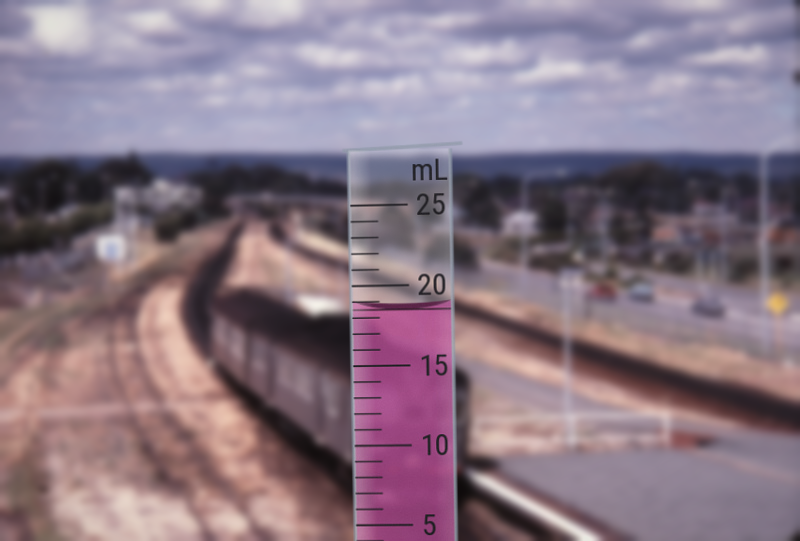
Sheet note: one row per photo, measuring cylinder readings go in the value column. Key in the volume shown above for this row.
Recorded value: 18.5 mL
